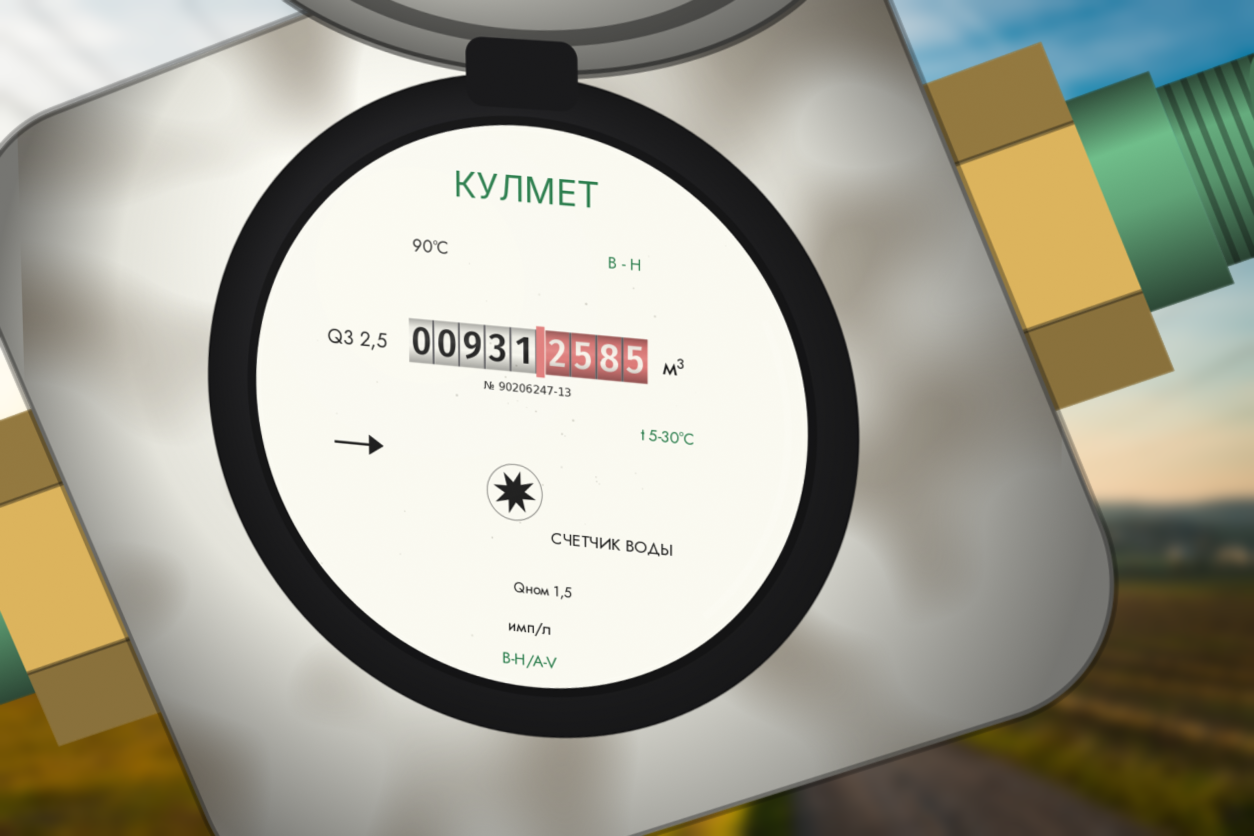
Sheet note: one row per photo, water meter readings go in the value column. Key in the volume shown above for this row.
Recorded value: 931.2585 m³
